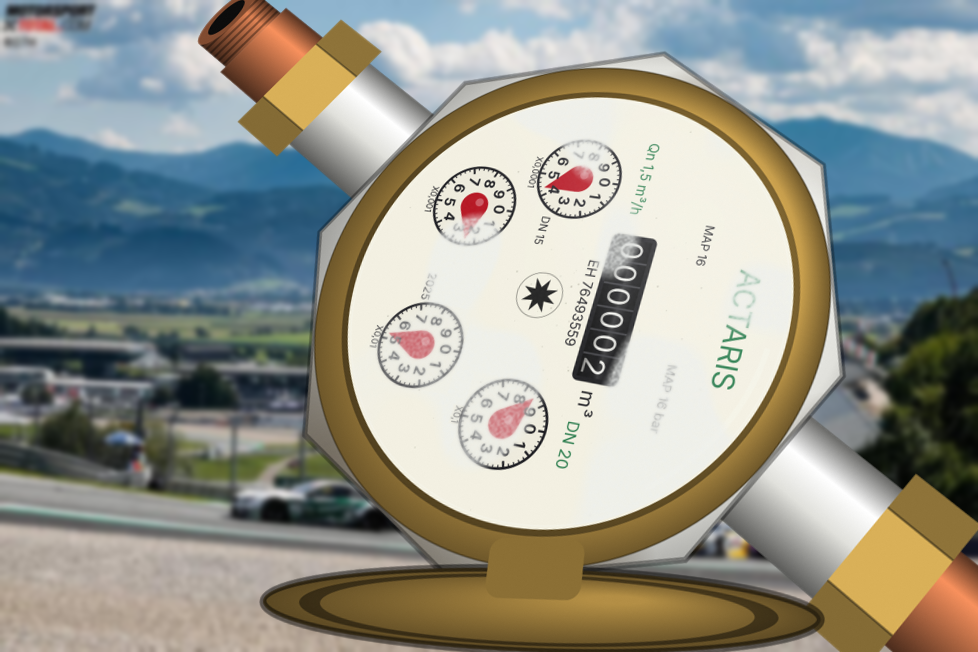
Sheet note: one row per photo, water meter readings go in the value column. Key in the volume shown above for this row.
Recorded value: 1.8524 m³
